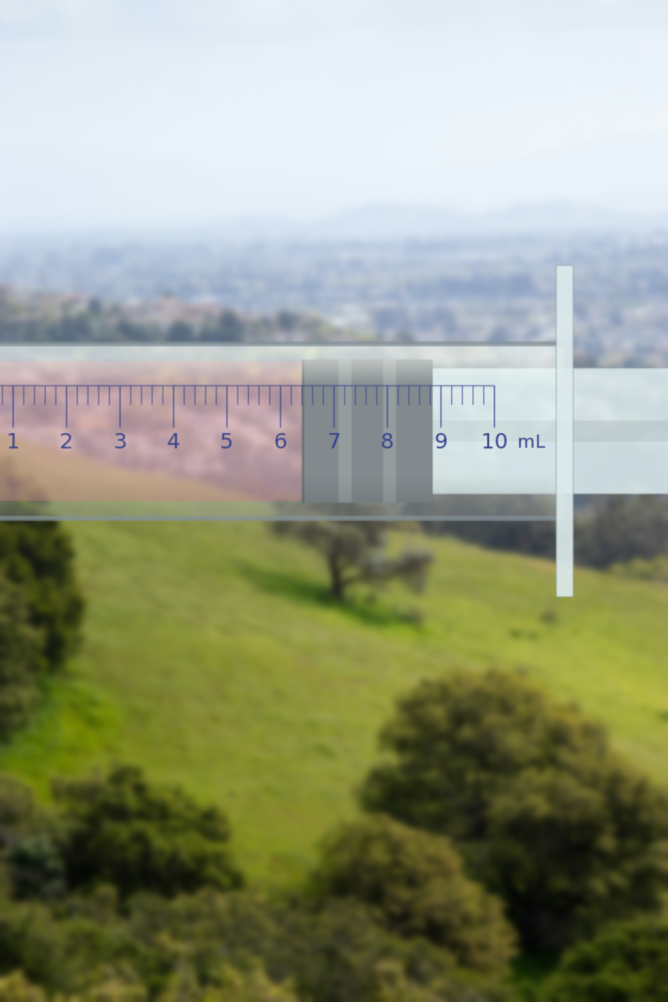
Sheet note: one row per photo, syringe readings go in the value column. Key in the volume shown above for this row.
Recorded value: 6.4 mL
